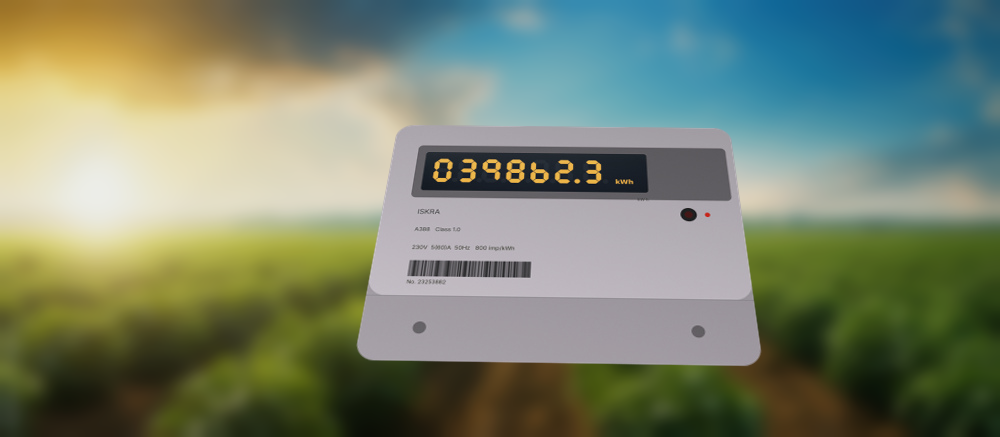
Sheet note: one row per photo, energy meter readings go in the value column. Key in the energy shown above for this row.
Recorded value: 39862.3 kWh
